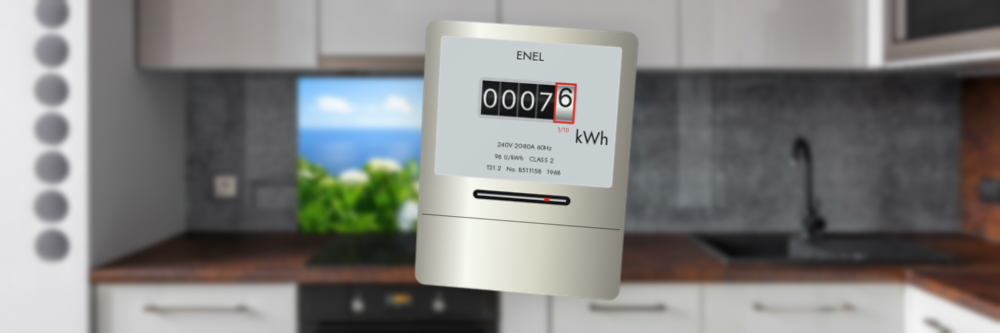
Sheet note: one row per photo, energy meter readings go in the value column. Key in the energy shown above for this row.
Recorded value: 7.6 kWh
